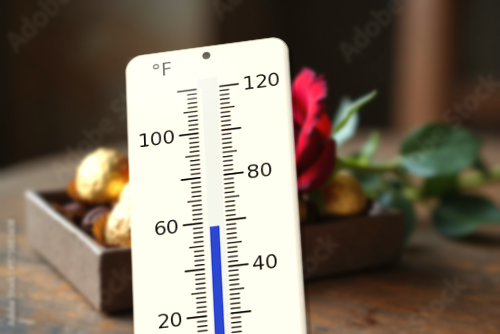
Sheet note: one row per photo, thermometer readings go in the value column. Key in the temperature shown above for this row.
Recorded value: 58 °F
